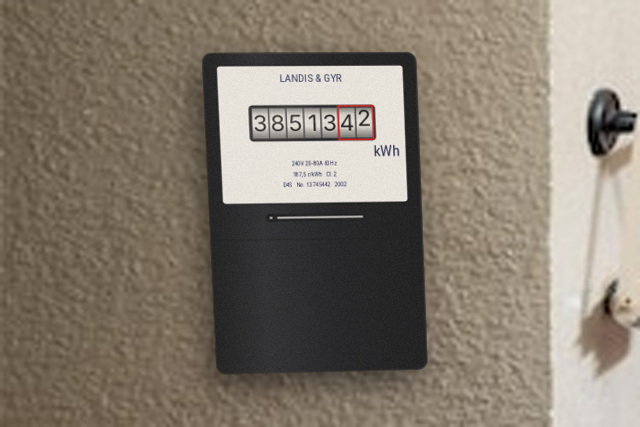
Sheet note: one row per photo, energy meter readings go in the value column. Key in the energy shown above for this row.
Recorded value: 38513.42 kWh
